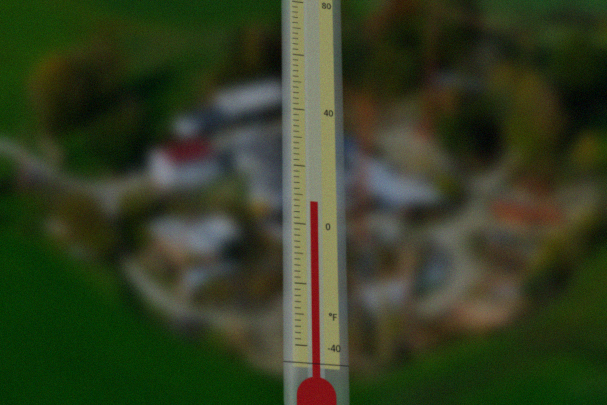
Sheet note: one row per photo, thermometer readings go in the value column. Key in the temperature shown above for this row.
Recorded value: 8 °F
